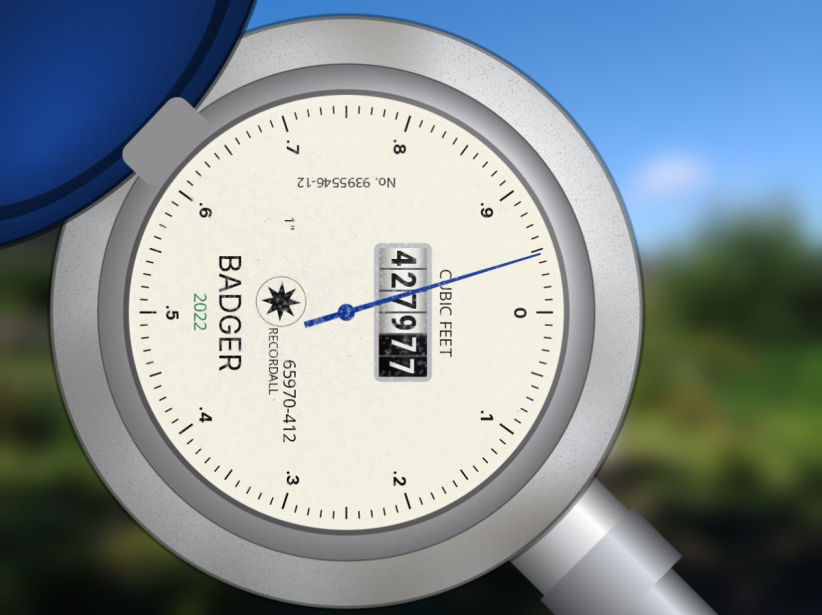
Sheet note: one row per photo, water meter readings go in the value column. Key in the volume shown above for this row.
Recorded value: 427976.95 ft³
